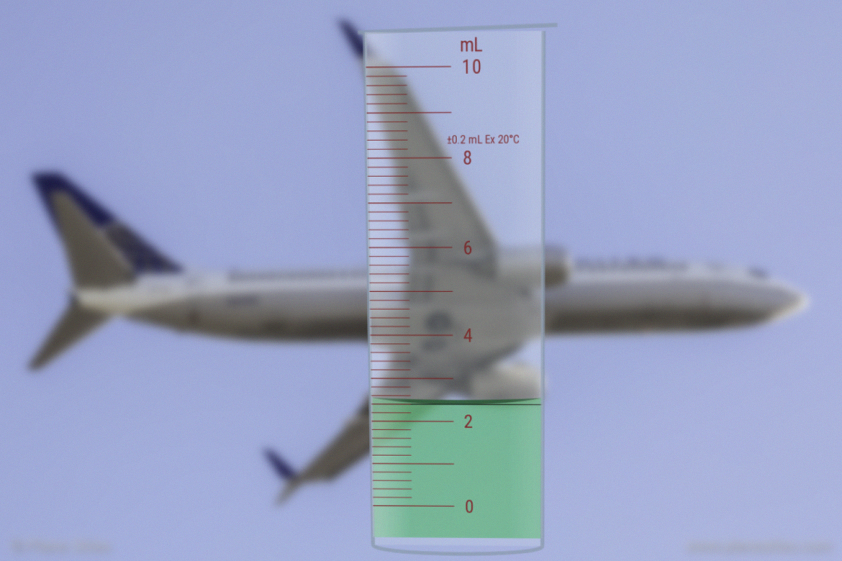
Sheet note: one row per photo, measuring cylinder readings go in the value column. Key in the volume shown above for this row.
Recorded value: 2.4 mL
